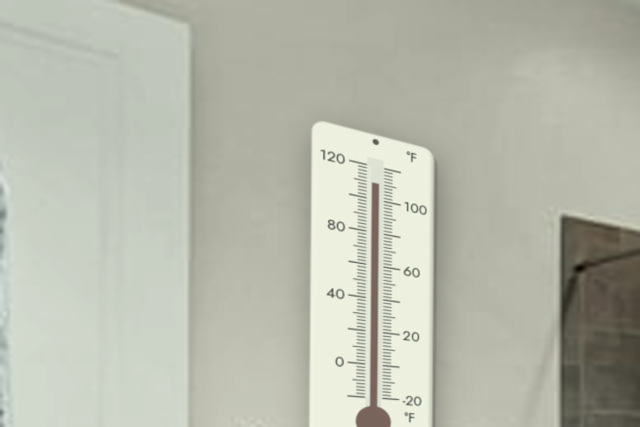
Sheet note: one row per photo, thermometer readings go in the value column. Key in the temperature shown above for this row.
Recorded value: 110 °F
